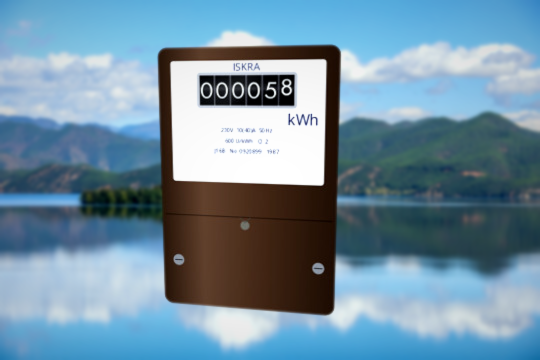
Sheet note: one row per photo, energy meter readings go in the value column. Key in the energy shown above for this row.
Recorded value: 58 kWh
